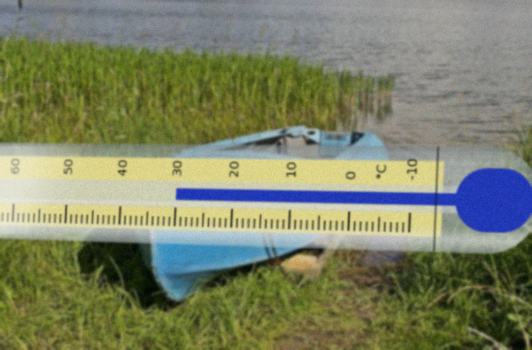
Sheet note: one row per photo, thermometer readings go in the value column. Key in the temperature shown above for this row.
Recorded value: 30 °C
